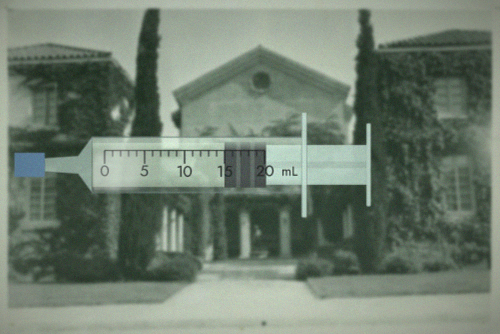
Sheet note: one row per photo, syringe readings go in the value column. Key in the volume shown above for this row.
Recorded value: 15 mL
